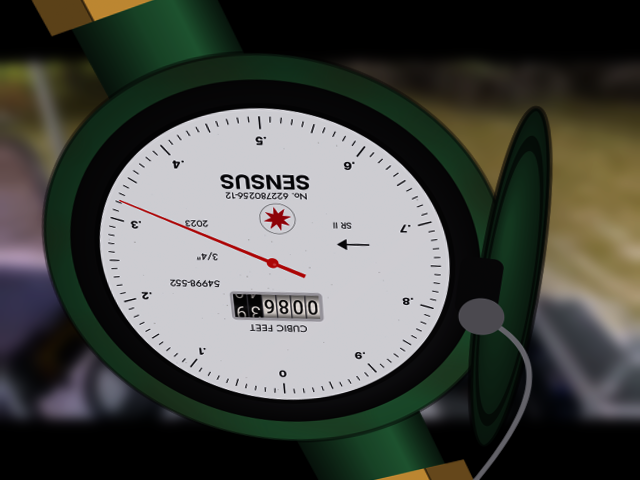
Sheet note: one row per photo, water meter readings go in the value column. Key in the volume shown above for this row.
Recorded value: 8639.32 ft³
